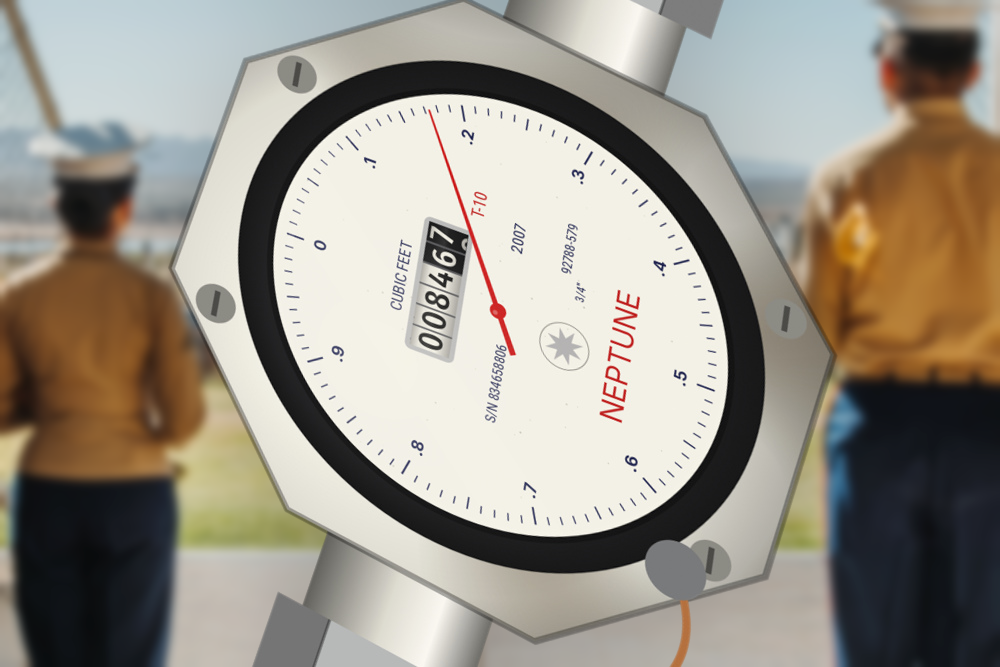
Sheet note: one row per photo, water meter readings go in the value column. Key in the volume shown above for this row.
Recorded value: 8467.17 ft³
